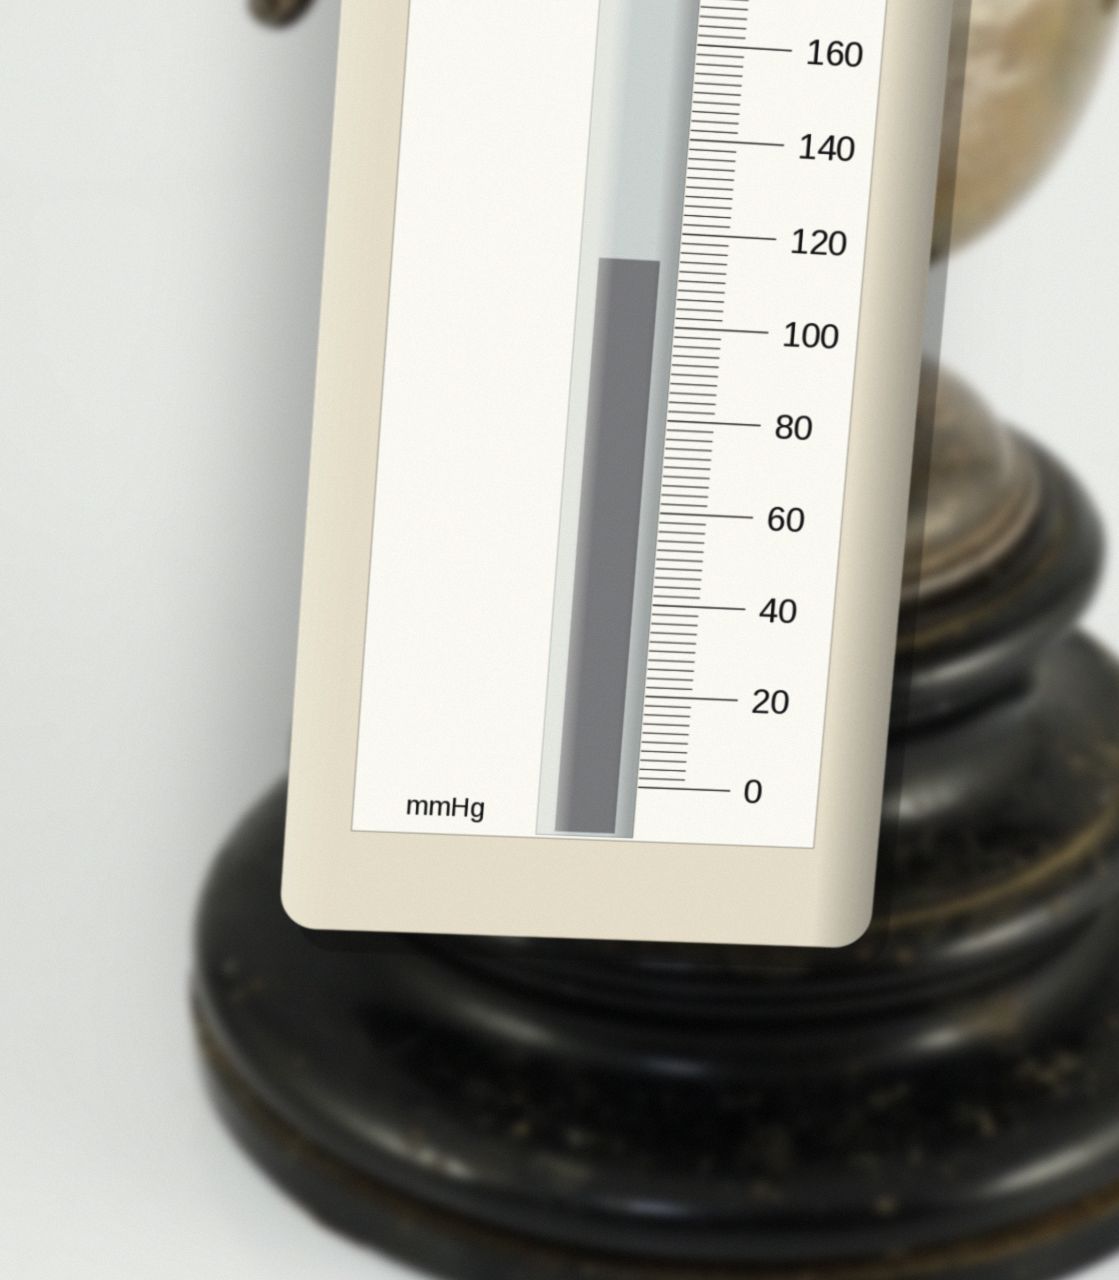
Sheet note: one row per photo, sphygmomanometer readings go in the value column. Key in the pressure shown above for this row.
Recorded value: 114 mmHg
